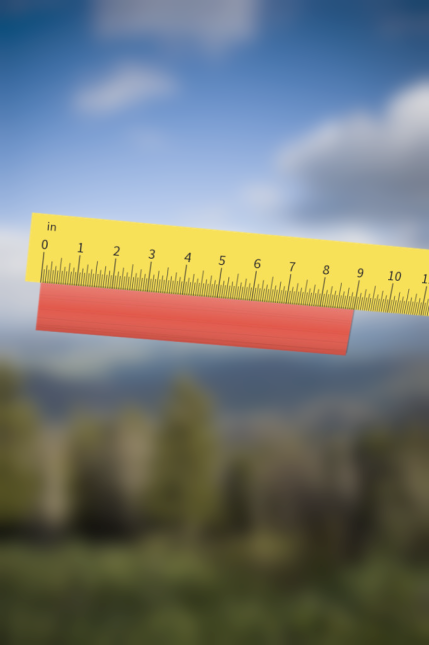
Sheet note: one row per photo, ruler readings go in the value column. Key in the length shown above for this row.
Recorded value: 9 in
